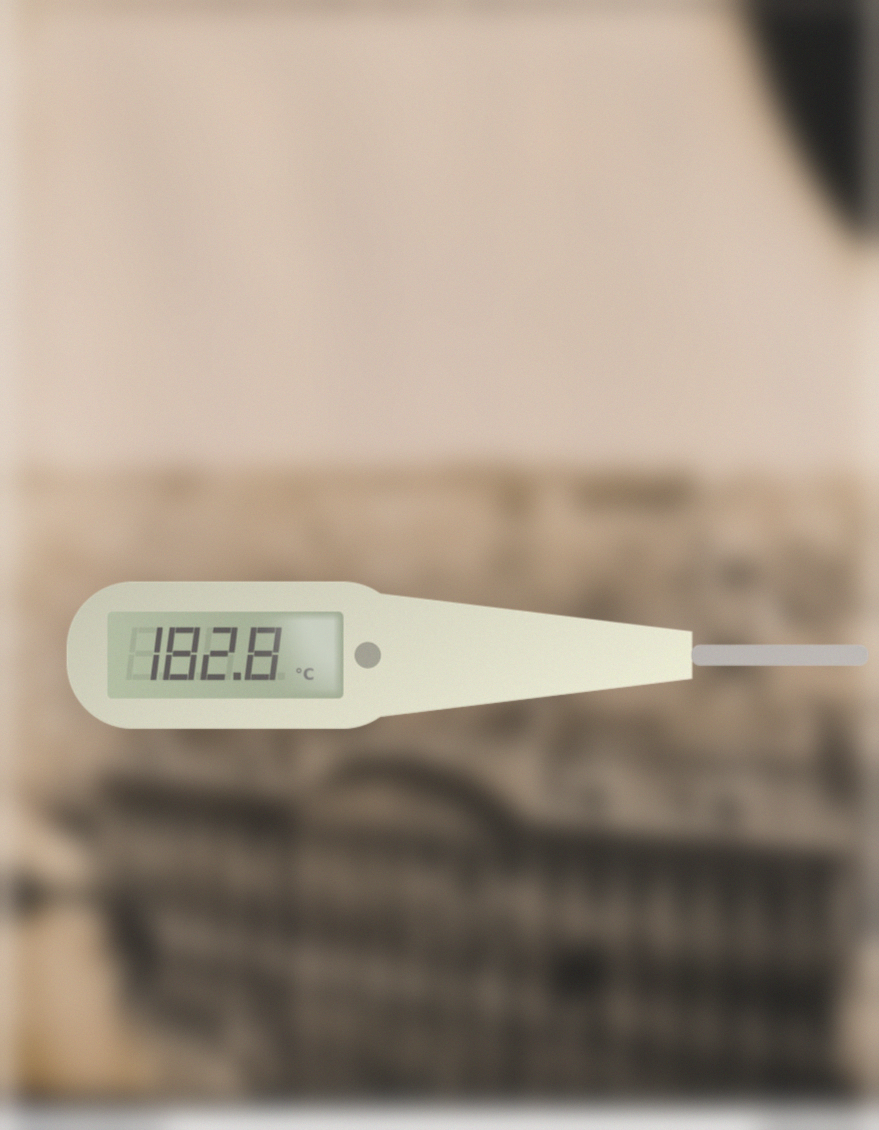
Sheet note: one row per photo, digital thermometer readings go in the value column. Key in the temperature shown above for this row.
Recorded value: 182.8 °C
